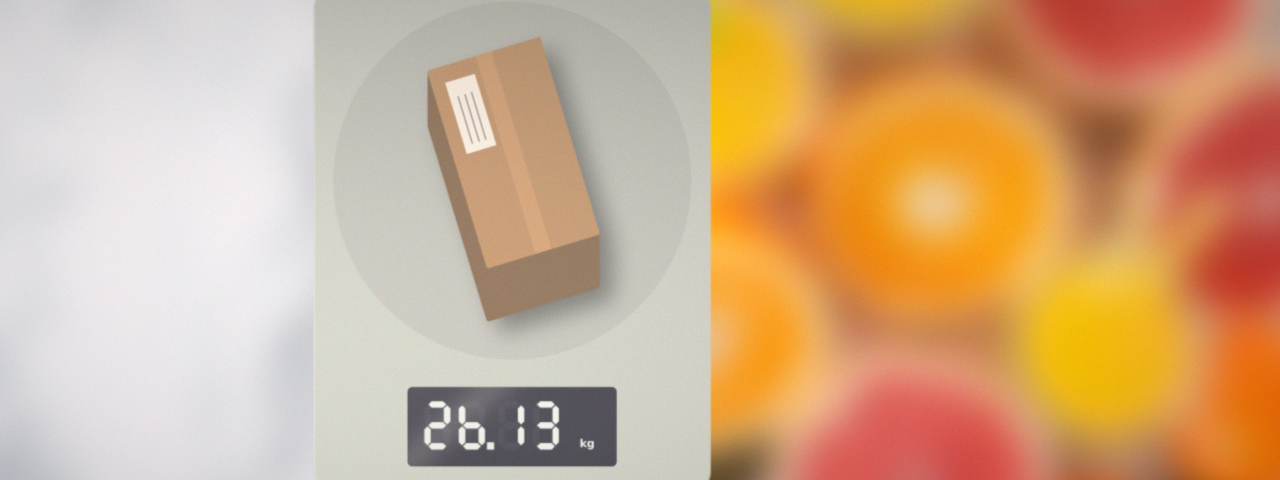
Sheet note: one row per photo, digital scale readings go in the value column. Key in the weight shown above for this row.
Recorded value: 26.13 kg
